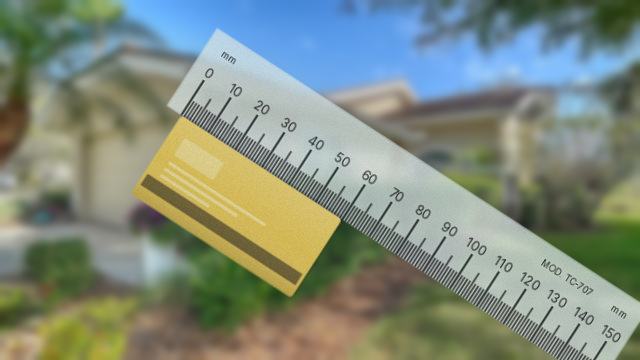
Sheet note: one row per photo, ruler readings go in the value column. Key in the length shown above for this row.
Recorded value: 60 mm
